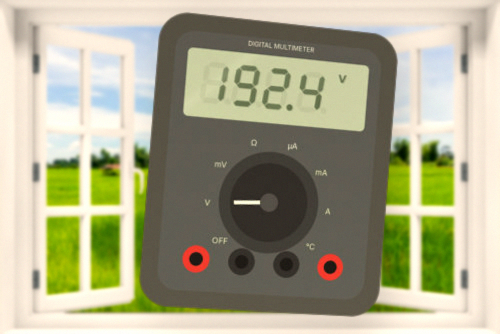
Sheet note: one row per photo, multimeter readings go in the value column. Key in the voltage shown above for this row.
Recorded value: 192.4 V
